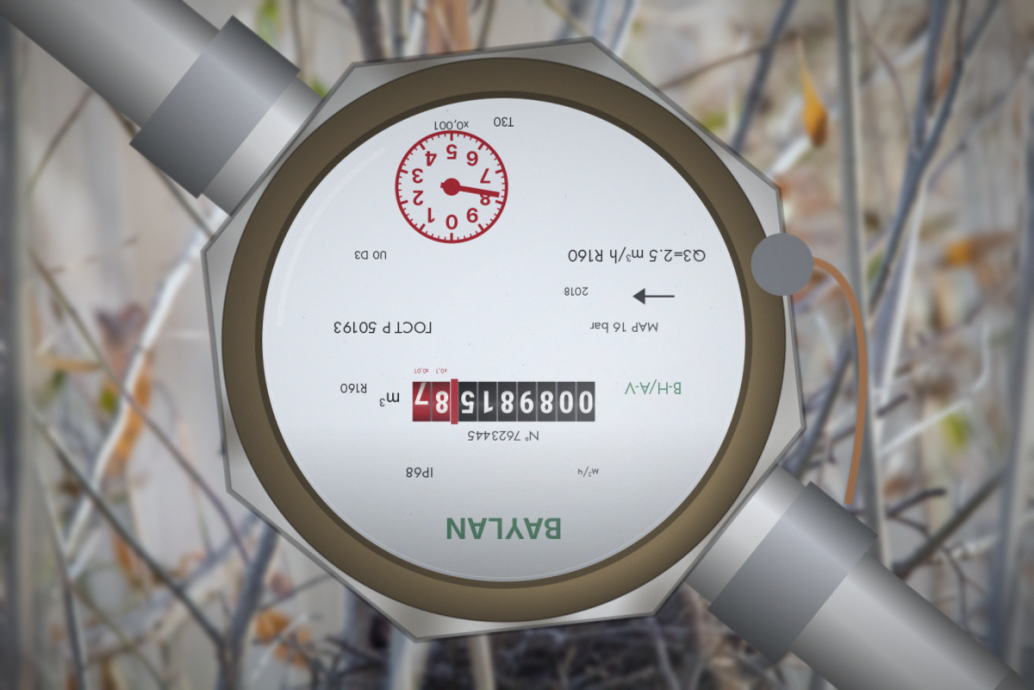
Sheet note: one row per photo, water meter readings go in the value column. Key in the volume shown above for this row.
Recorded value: 89815.867 m³
